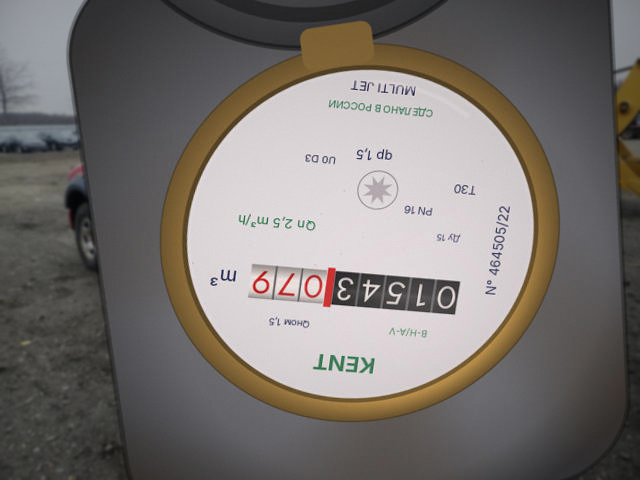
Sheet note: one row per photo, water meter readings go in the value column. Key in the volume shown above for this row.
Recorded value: 1543.079 m³
